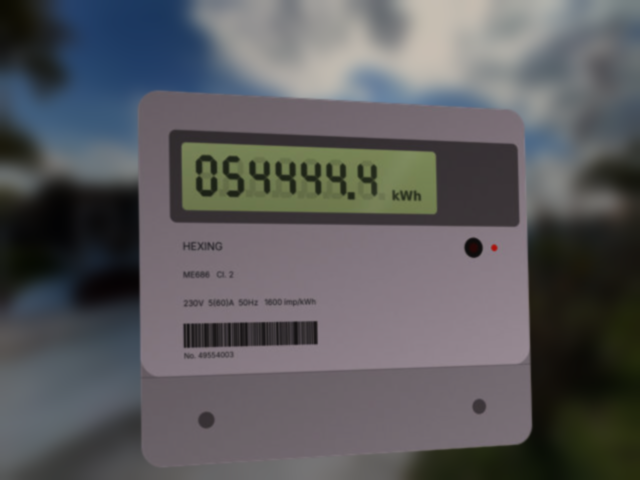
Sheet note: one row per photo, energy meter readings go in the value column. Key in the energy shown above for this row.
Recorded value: 54444.4 kWh
